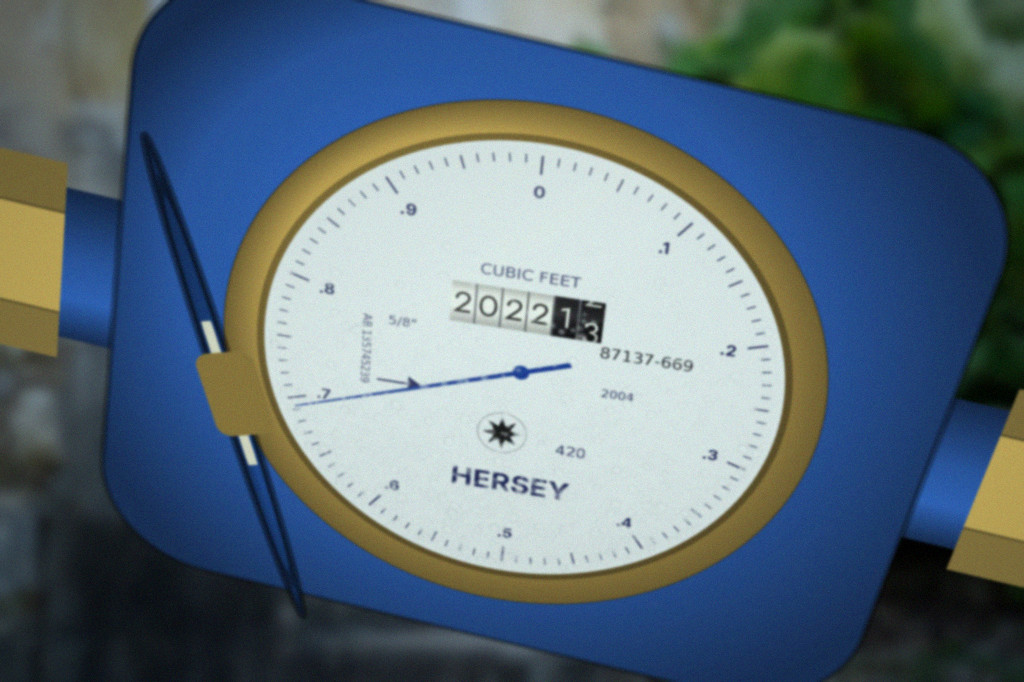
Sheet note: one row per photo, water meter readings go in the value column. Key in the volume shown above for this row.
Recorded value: 202212.69 ft³
